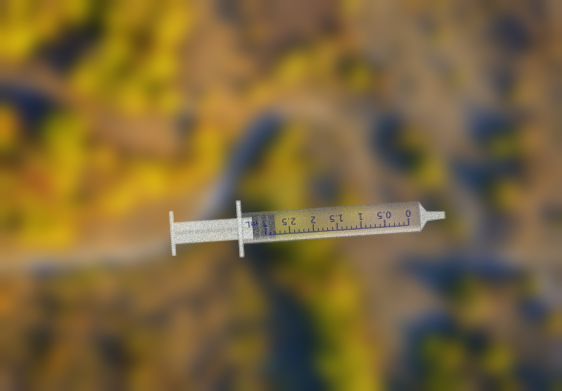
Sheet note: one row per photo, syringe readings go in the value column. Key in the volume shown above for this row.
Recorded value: 2.8 mL
